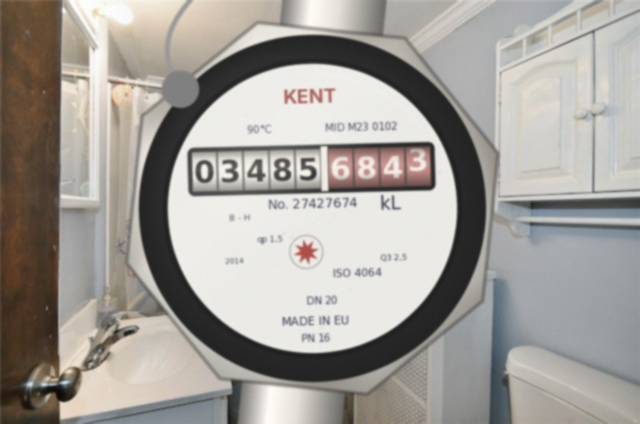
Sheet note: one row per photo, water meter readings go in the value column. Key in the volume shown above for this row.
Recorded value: 3485.6843 kL
